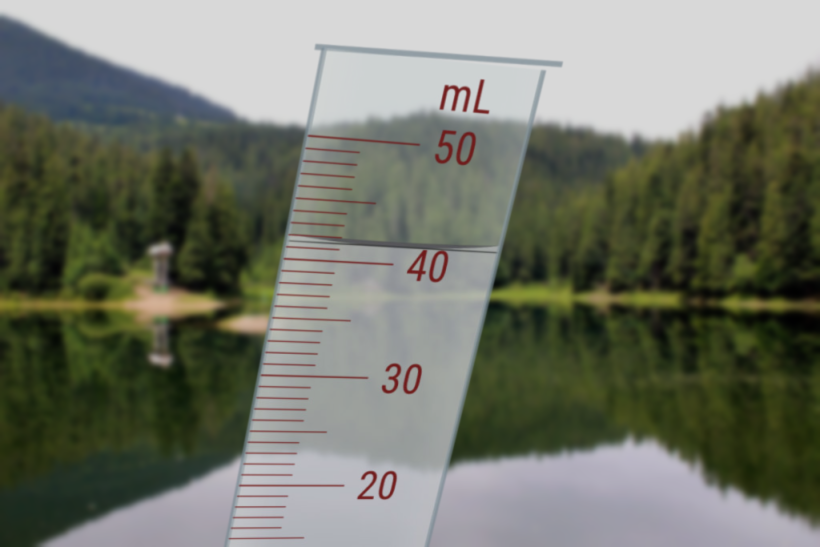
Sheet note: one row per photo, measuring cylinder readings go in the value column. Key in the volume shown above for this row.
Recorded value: 41.5 mL
